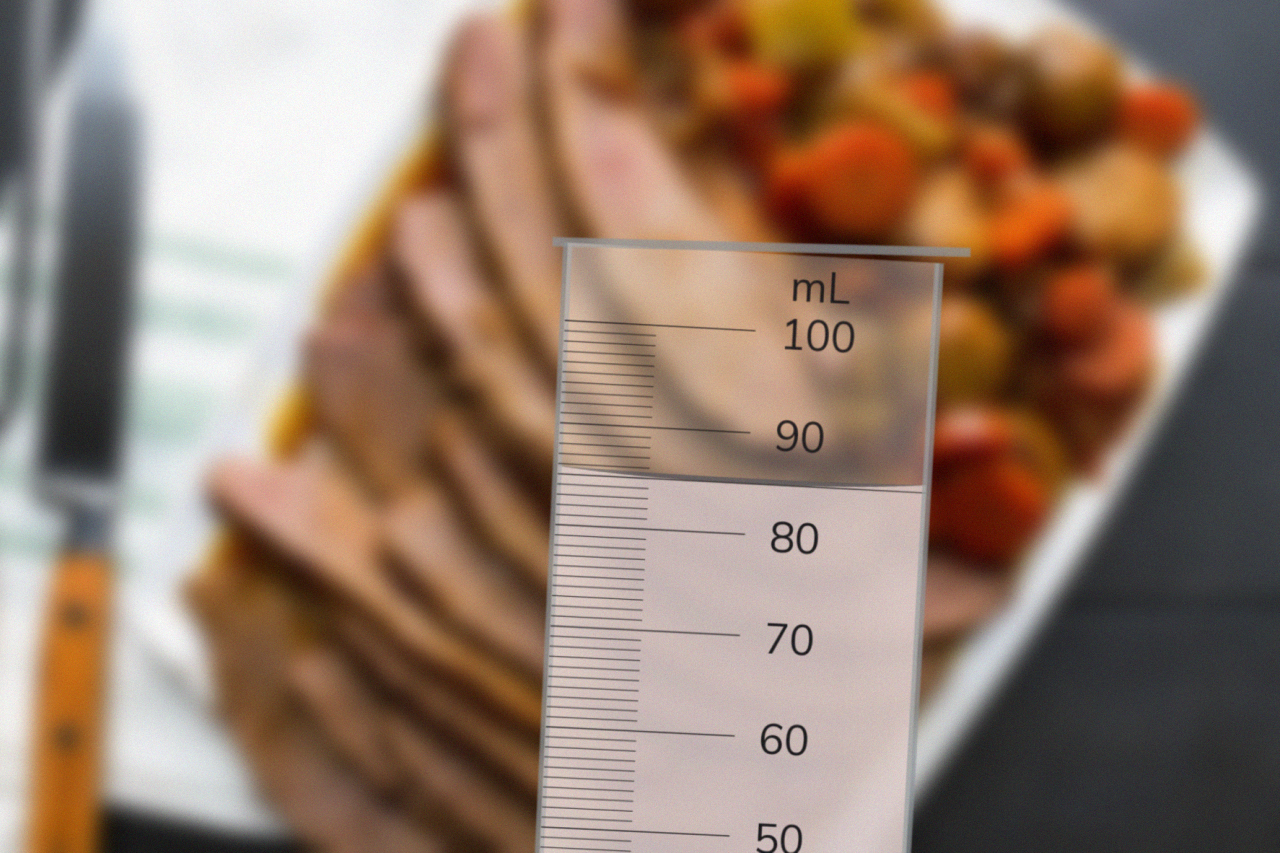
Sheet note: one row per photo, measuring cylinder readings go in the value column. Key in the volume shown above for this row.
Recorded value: 85 mL
